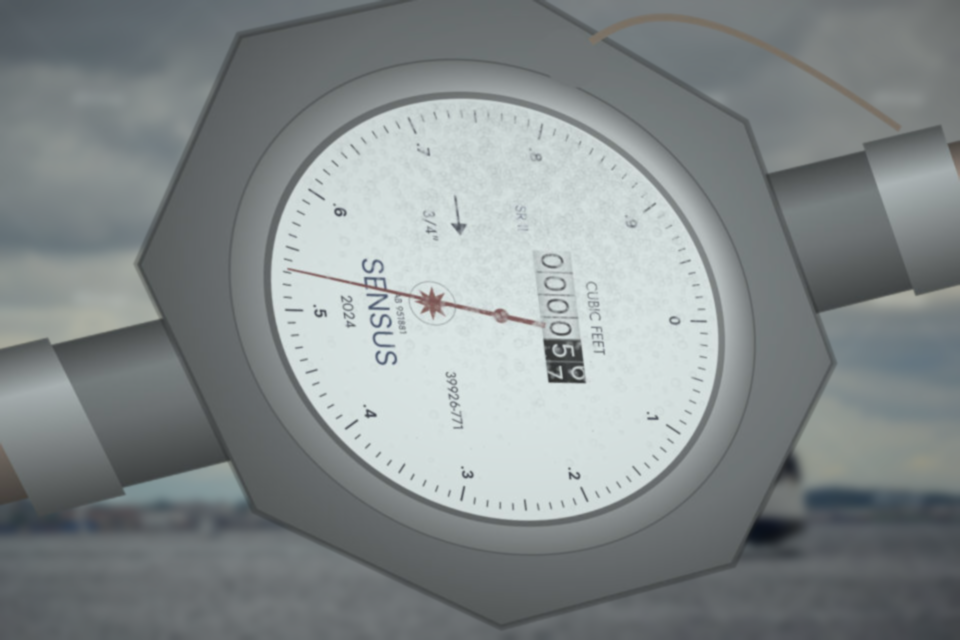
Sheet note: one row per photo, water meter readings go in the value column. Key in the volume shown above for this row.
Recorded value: 56.53 ft³
